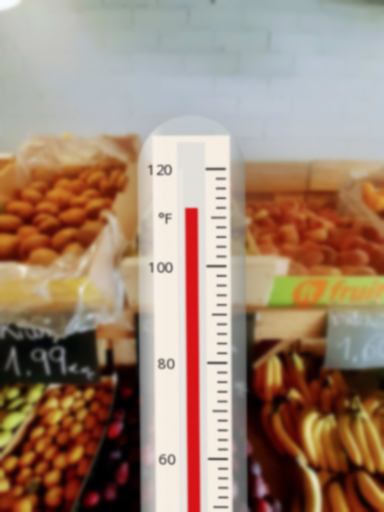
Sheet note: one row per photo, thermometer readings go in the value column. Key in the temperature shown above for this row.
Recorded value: 112 °F
